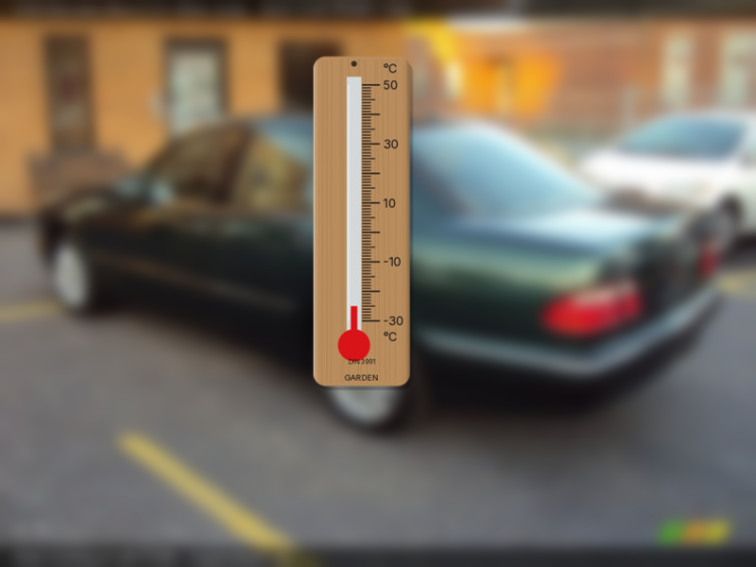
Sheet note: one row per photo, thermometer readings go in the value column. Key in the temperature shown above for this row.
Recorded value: -25 °C
